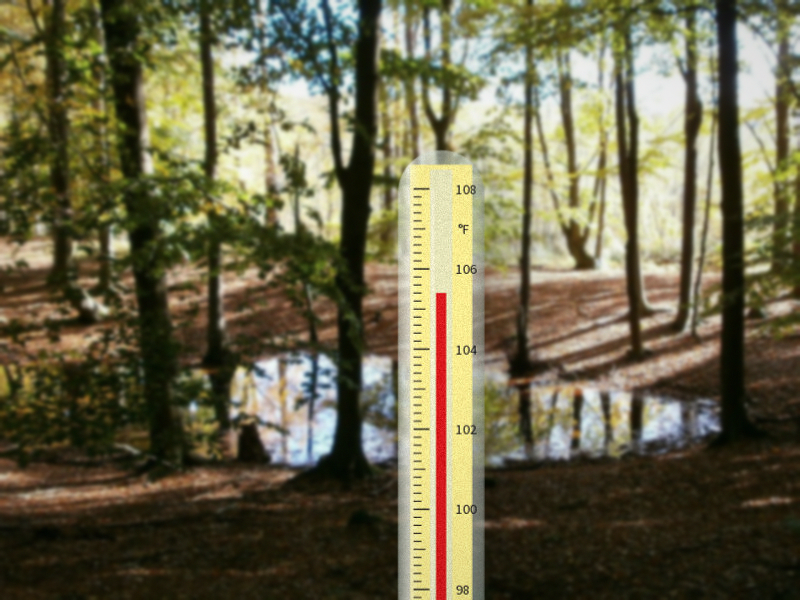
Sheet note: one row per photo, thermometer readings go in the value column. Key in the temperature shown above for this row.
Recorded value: 105.4 °F
